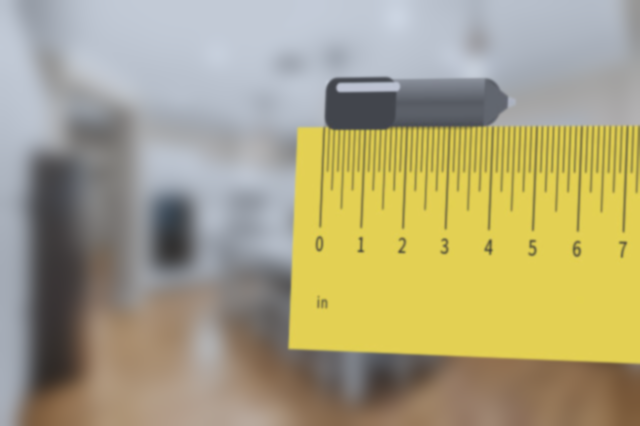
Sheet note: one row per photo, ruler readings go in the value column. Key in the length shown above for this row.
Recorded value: 4.5 in
